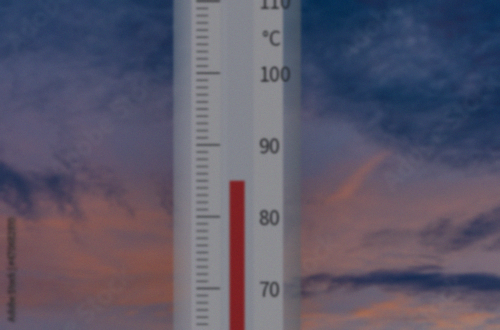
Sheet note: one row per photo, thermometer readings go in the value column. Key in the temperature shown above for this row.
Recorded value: 85 °C
